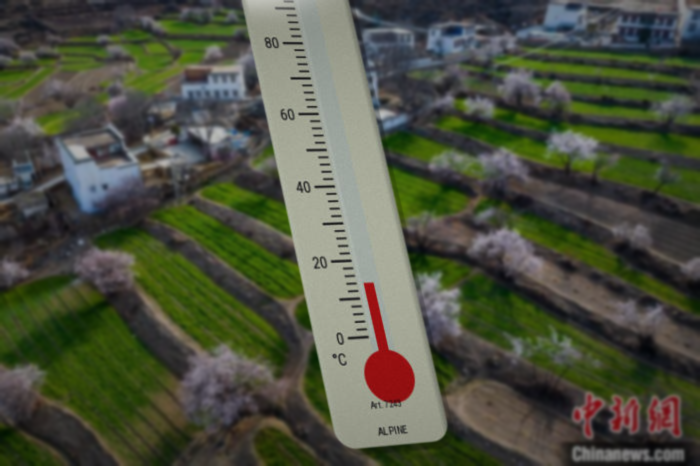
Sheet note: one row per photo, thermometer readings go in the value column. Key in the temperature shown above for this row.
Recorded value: 14 °C
